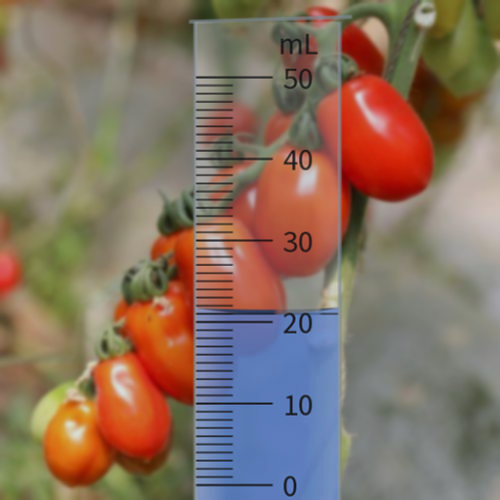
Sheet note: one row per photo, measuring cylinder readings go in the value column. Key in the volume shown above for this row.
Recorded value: 21 mL
